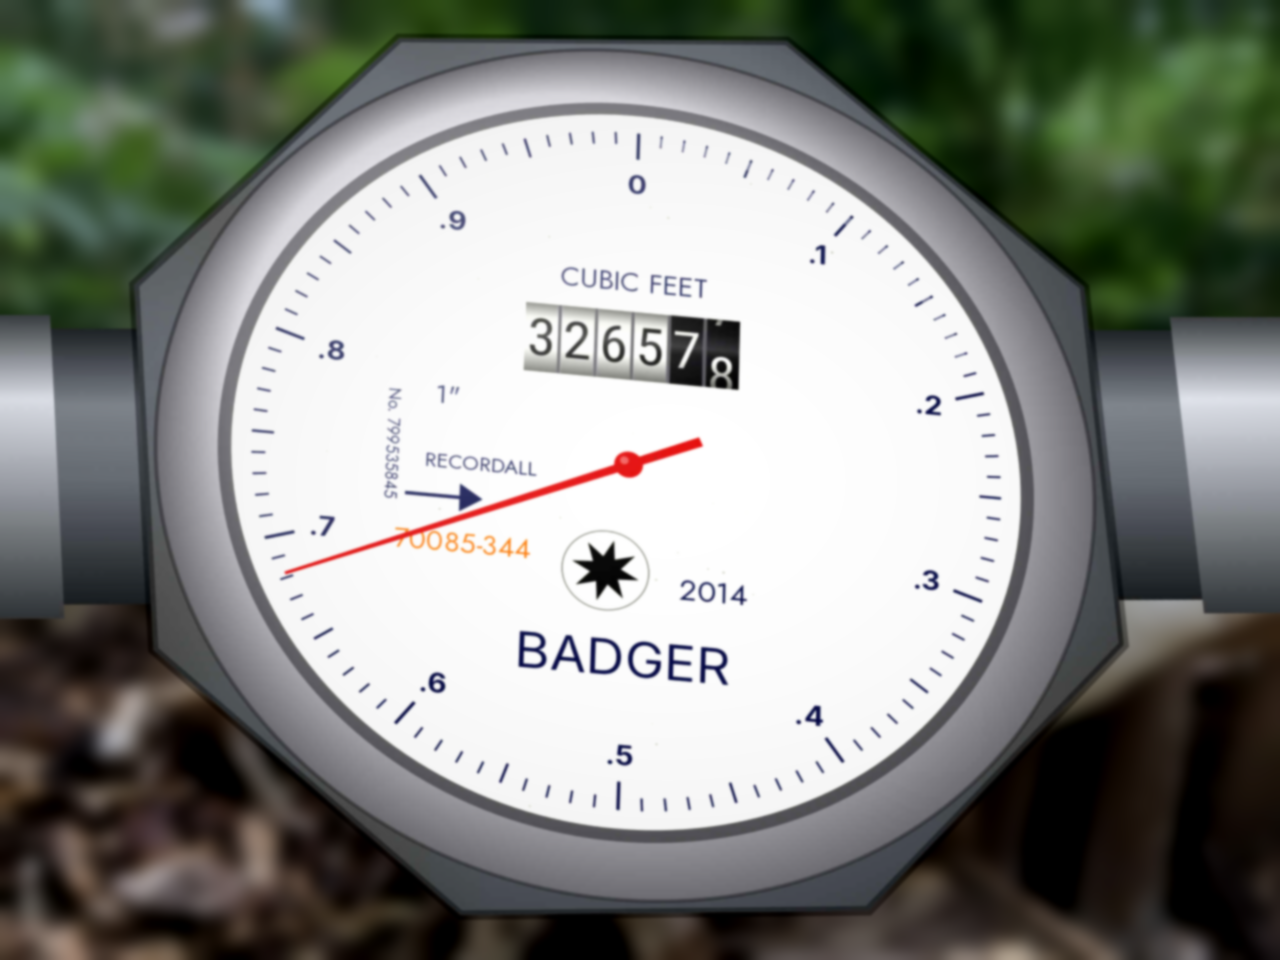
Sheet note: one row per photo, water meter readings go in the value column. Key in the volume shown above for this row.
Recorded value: 326577.68 ft³
